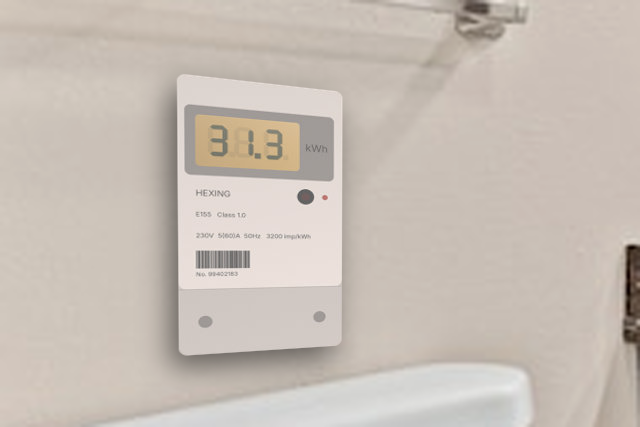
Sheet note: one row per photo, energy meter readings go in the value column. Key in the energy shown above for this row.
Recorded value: 31.3 kWh
